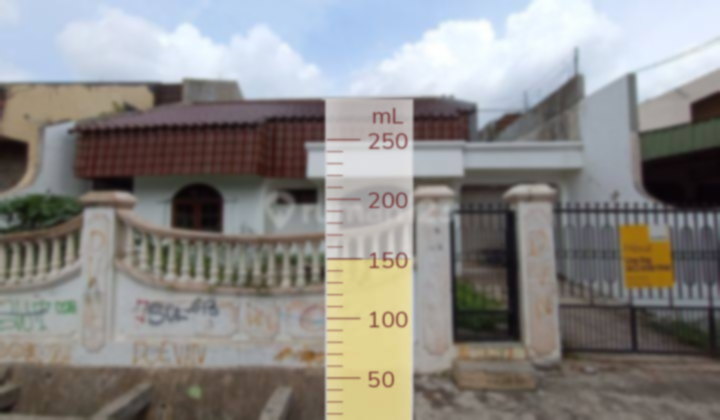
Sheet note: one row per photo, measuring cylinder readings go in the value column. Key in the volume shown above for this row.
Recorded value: 150 mL
